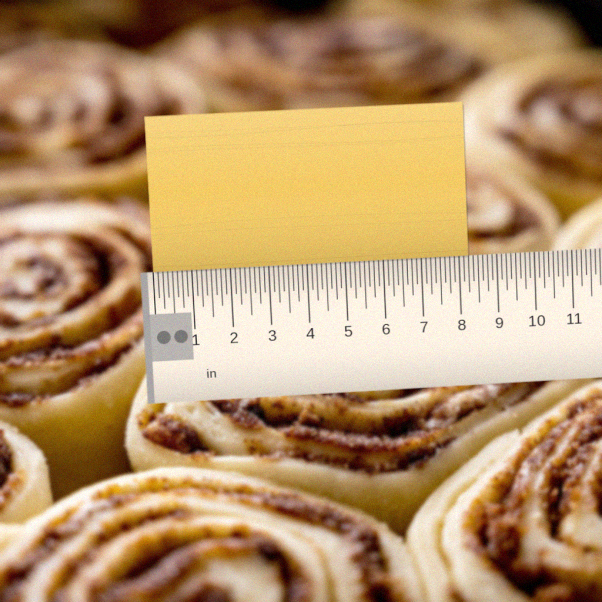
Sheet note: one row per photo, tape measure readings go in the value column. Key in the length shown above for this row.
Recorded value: 8.25 in
